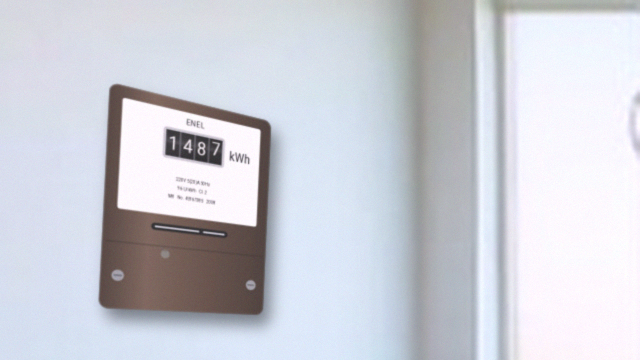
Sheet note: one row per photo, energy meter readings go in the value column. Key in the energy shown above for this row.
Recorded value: 1487 kWh
